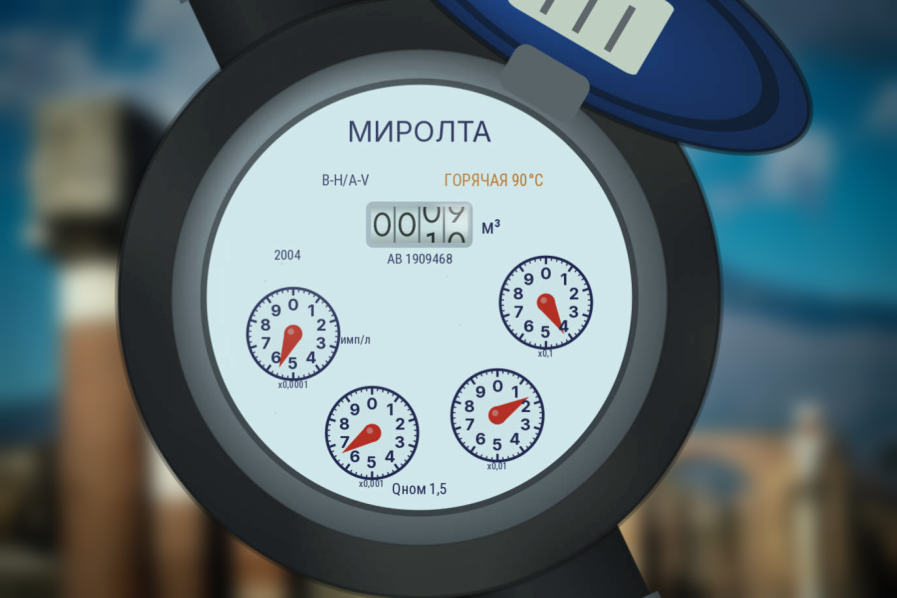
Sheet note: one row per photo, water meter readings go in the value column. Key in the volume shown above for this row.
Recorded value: 9.4165 m³
